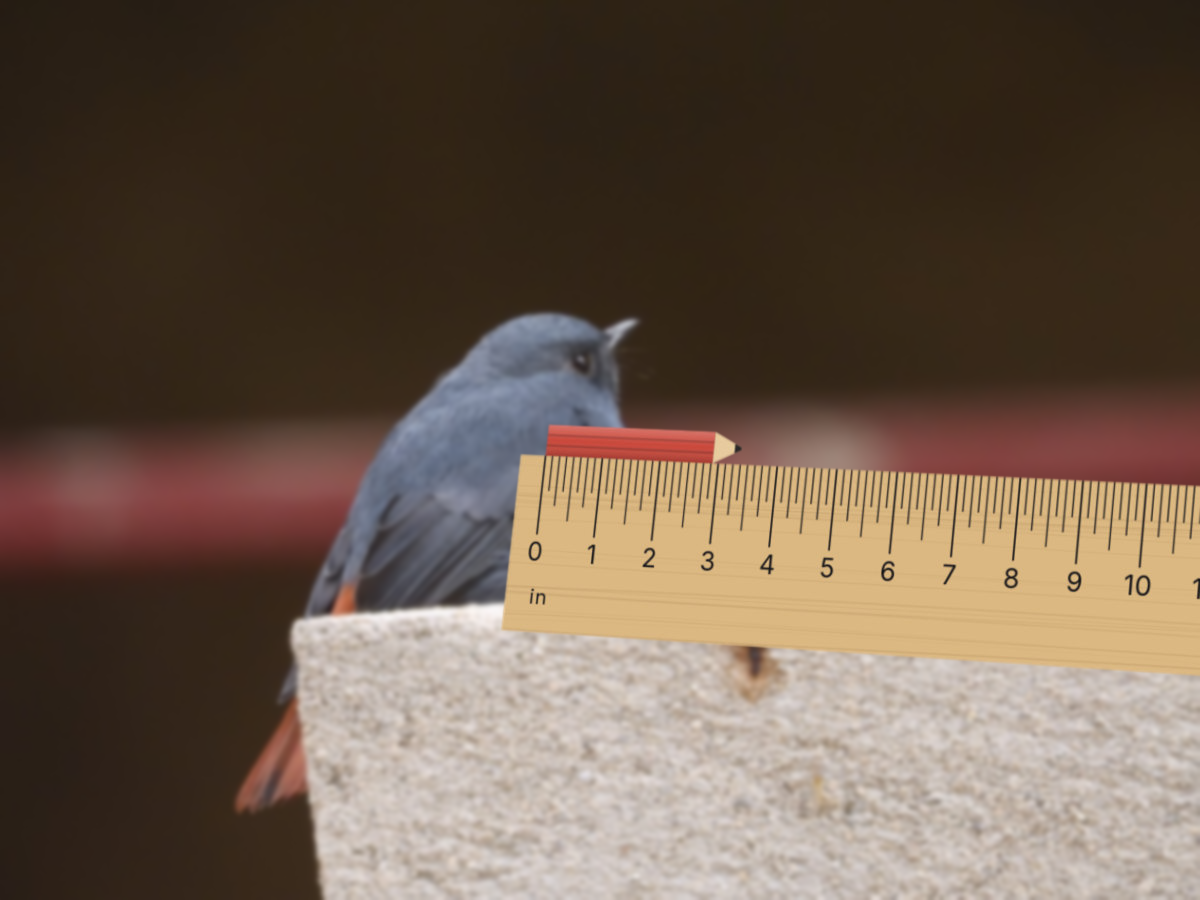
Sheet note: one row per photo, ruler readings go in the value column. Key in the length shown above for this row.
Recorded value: 3.375 in
